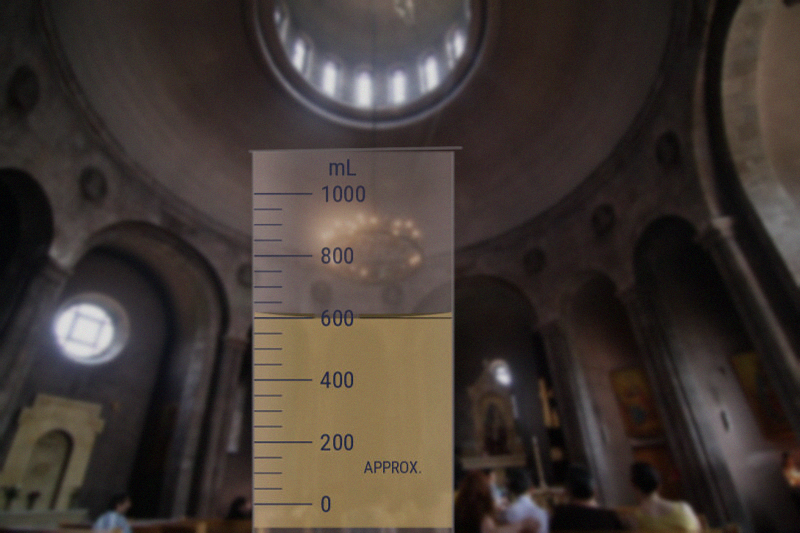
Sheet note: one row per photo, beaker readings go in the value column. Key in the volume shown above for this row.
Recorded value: 600 mL
